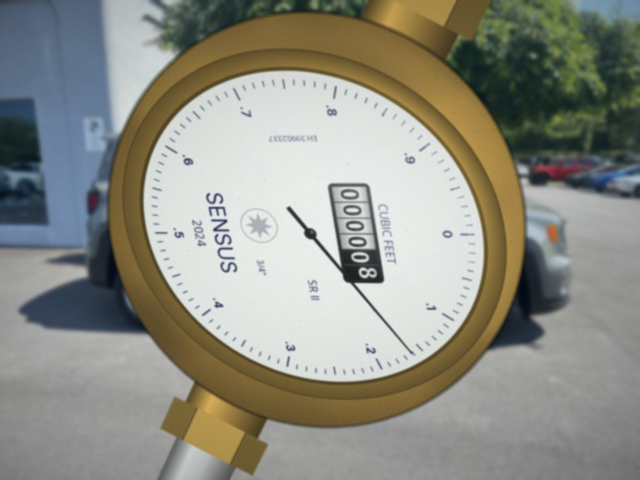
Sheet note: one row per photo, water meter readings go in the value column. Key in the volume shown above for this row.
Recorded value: 8.16 ft³
